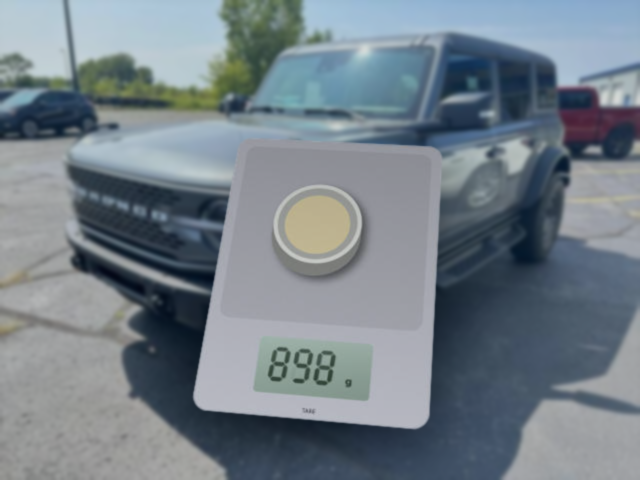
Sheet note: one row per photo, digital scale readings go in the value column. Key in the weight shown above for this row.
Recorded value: 898 g
